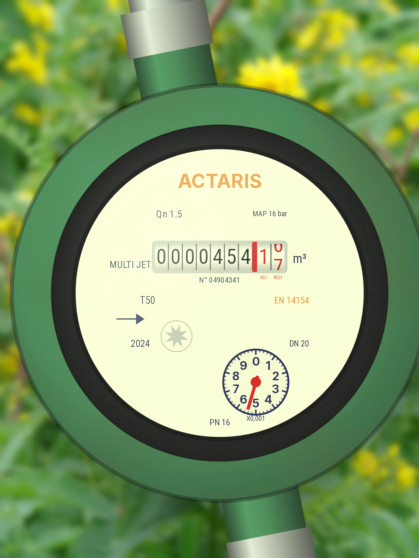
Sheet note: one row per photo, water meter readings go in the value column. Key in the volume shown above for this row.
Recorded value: 454.165 m³
